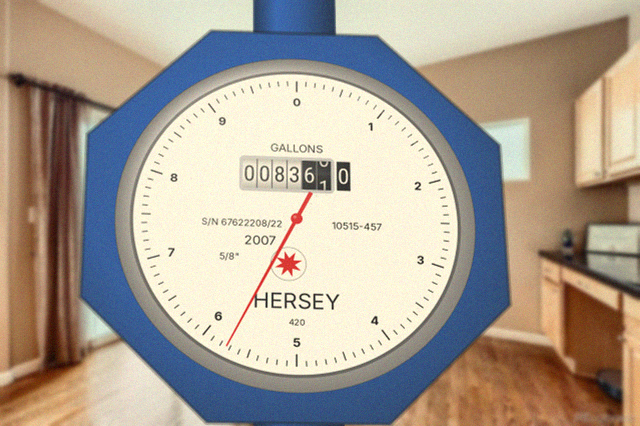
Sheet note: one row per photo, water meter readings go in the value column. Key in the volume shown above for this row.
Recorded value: 83605.7 gal
